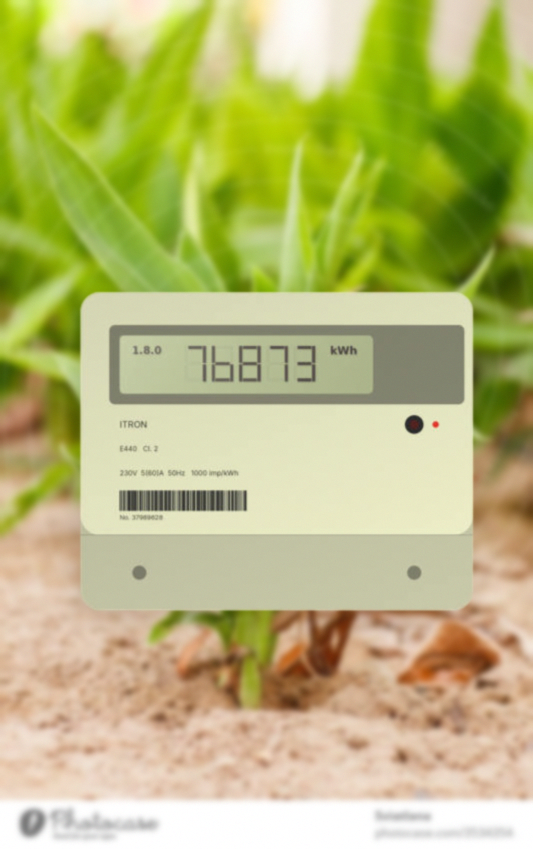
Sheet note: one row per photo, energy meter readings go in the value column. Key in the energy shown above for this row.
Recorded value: 76873 kWh
